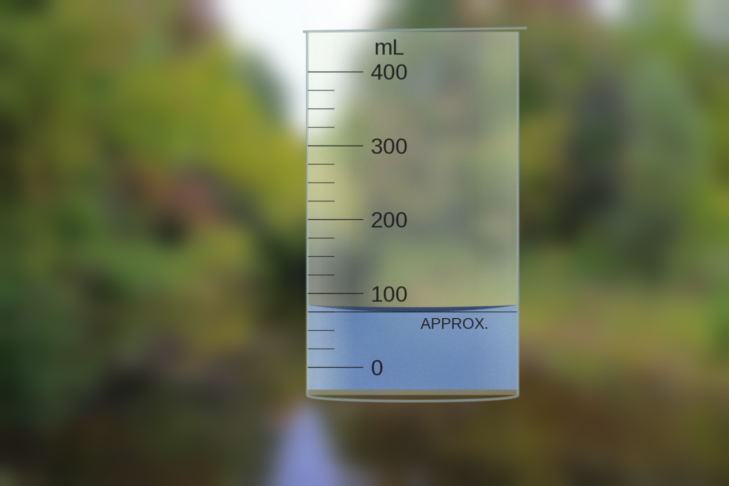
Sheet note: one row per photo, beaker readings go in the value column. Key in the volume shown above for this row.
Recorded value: 75 mL
